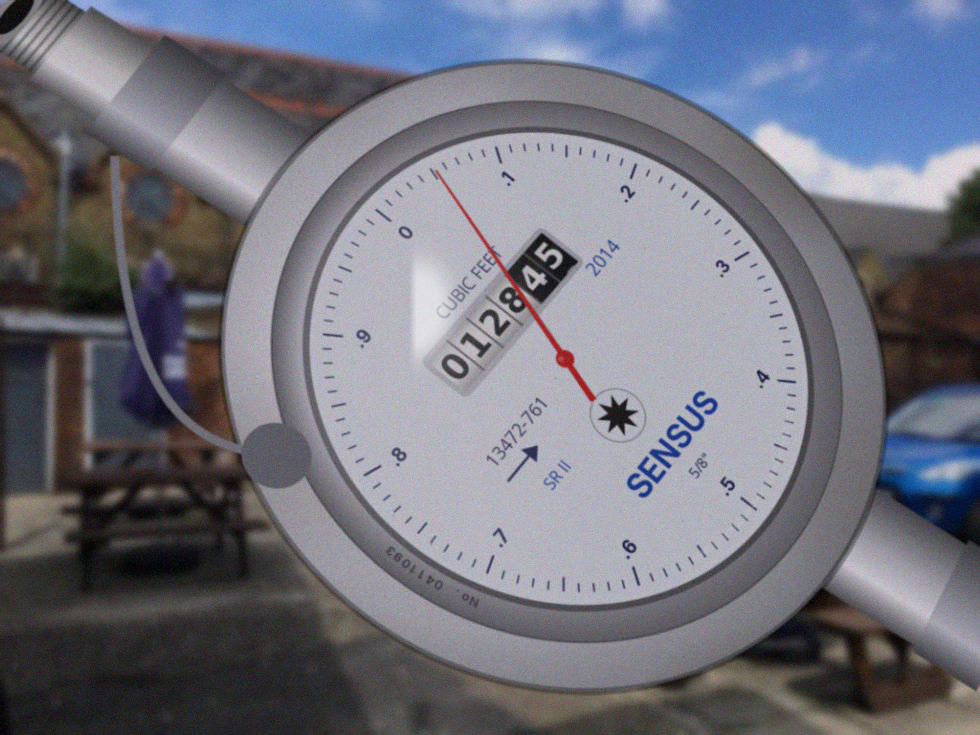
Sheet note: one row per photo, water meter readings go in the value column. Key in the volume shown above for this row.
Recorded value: 12845.05 ft³
